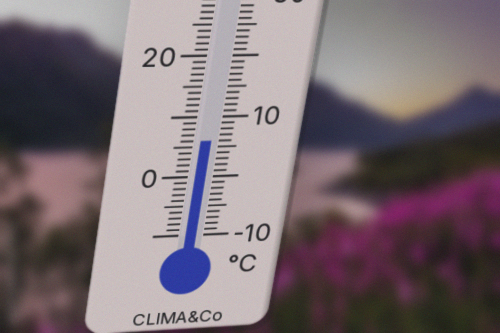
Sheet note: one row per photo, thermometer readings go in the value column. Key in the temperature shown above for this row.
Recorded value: 6 °C
